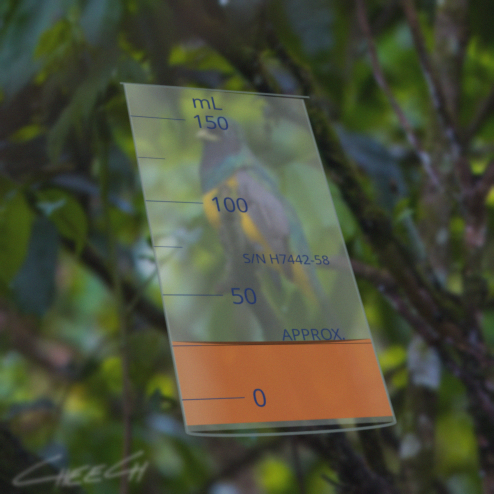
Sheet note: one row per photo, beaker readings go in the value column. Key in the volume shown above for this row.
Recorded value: 25 mL
